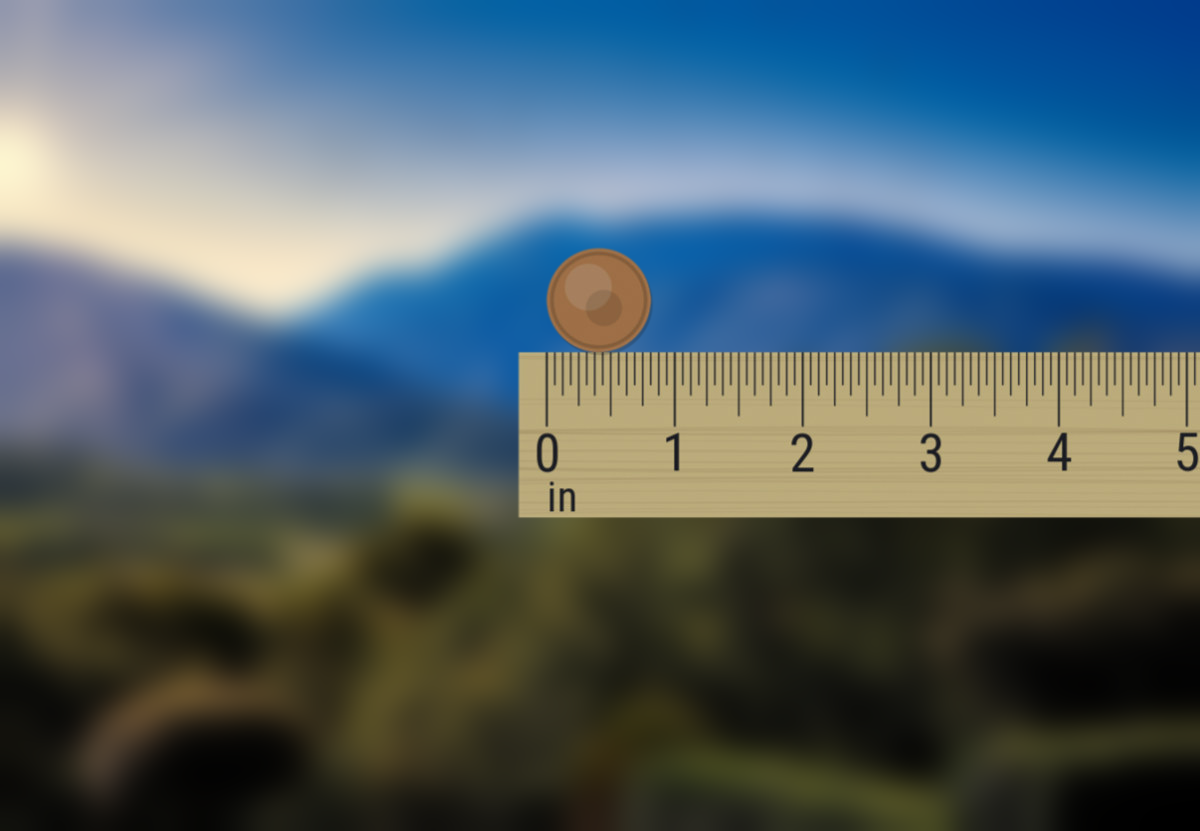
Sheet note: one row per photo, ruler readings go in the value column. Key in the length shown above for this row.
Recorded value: 0.8125 in
